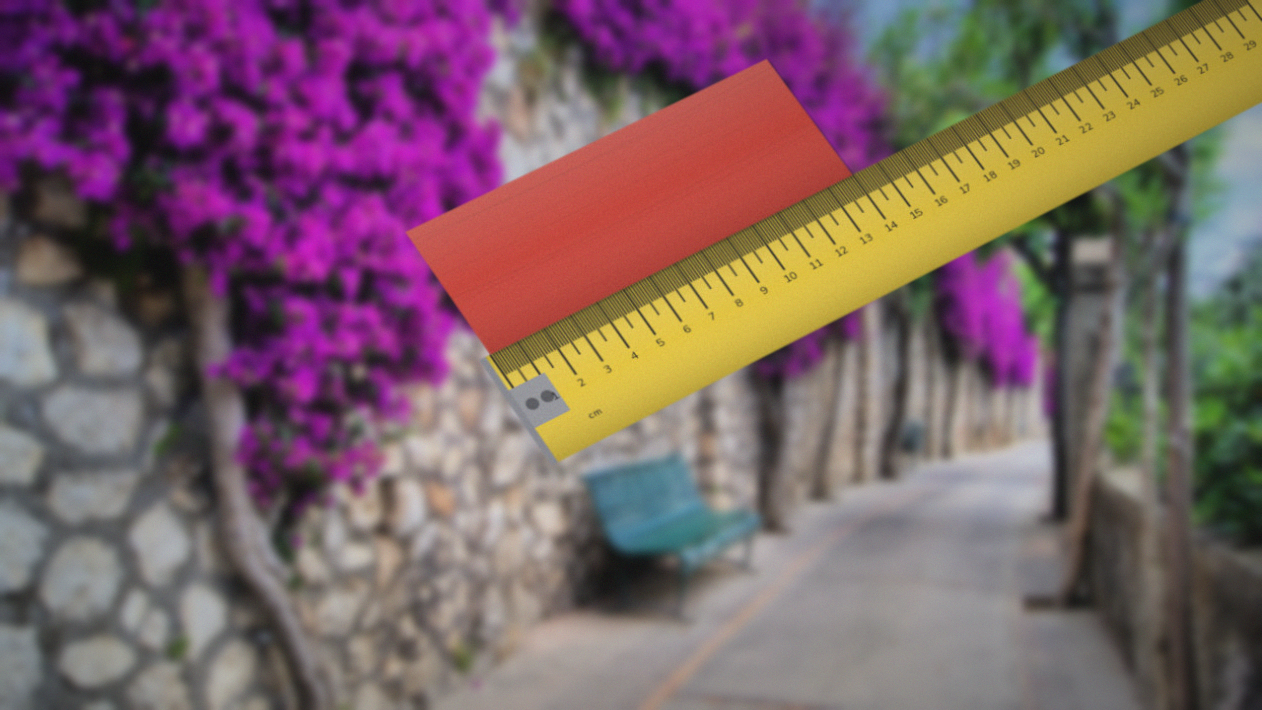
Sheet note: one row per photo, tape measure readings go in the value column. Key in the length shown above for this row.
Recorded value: 14 cm
